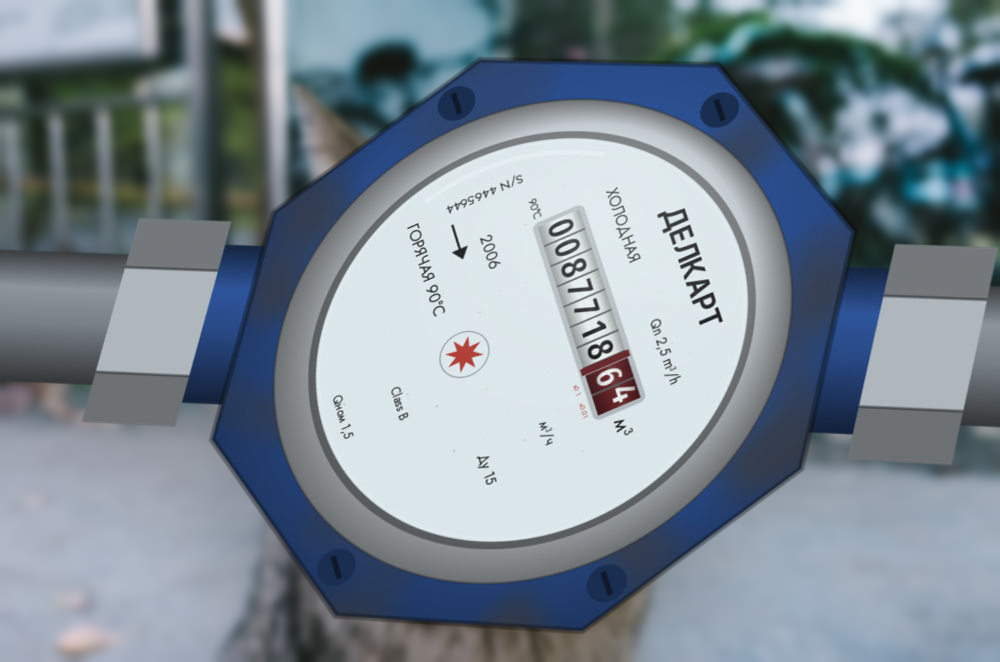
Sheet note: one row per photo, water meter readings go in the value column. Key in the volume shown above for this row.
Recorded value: 87718.64 m³
